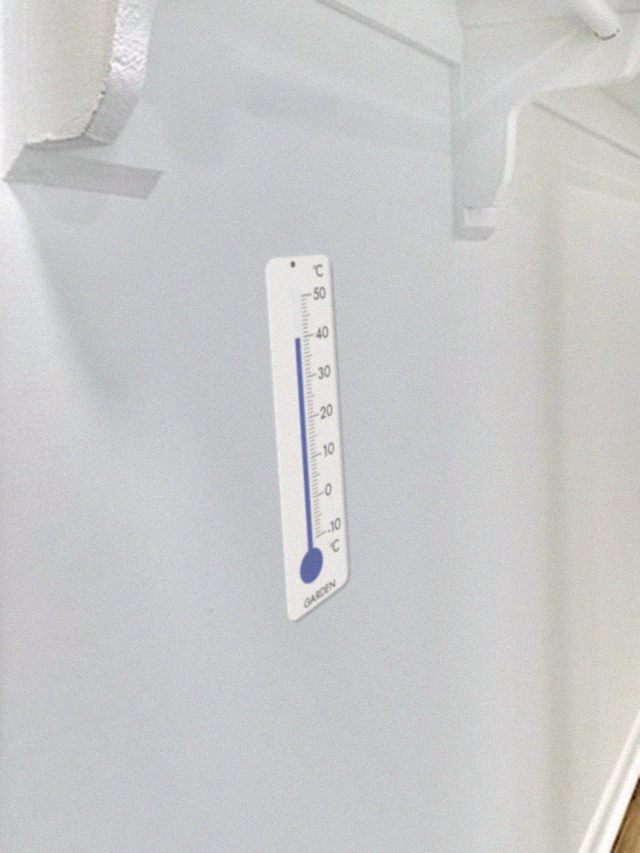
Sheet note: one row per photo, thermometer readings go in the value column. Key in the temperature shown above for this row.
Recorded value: 40 °C
